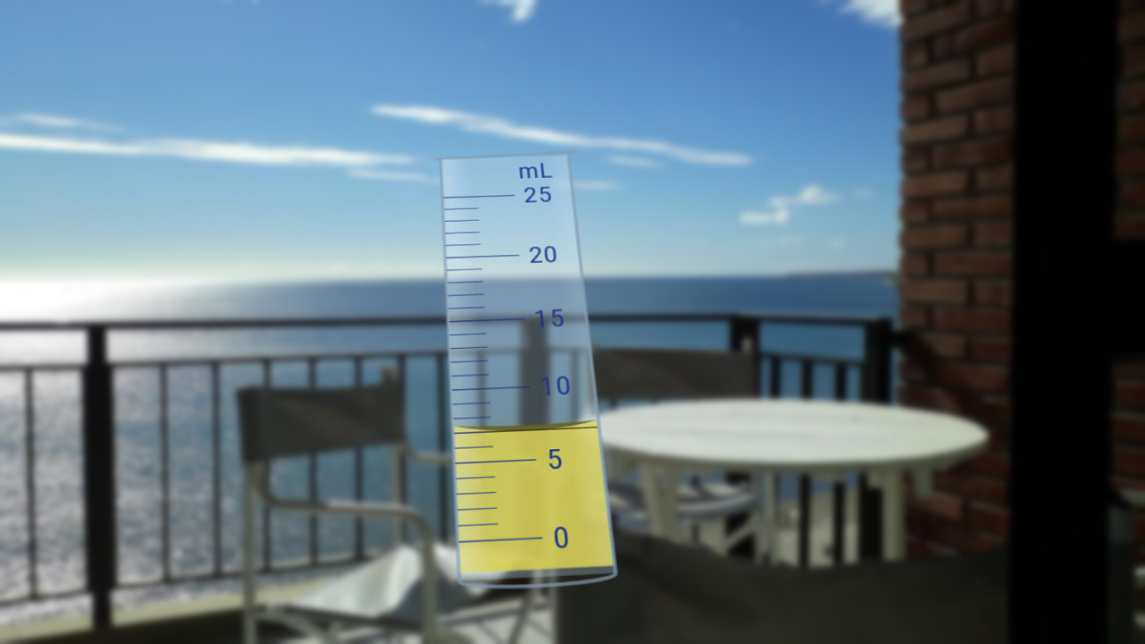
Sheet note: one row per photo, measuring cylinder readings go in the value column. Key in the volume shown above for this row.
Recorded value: 7 mL
